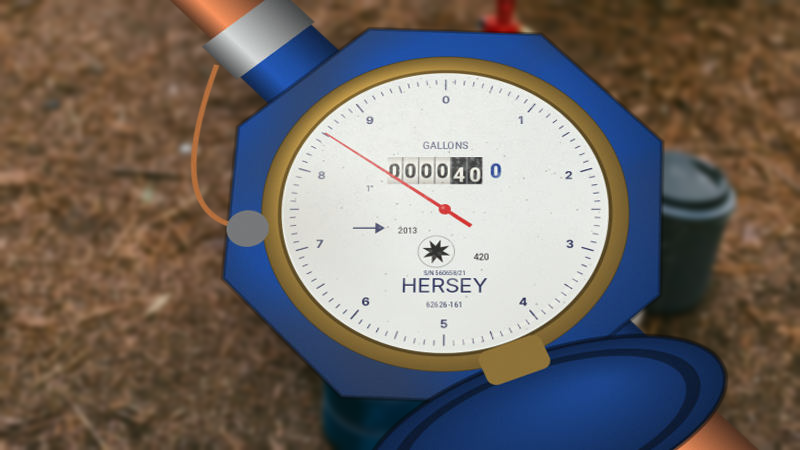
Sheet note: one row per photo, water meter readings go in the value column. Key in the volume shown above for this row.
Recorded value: 398.5 gal
